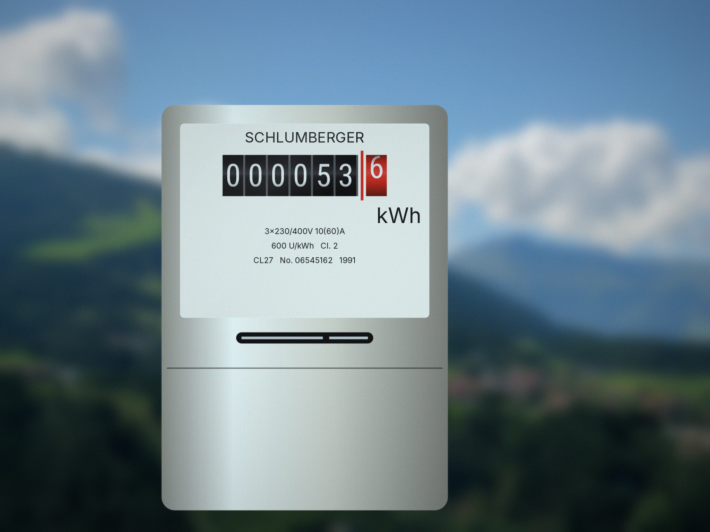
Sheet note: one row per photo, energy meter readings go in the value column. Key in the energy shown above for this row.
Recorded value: 53.6 kWh
